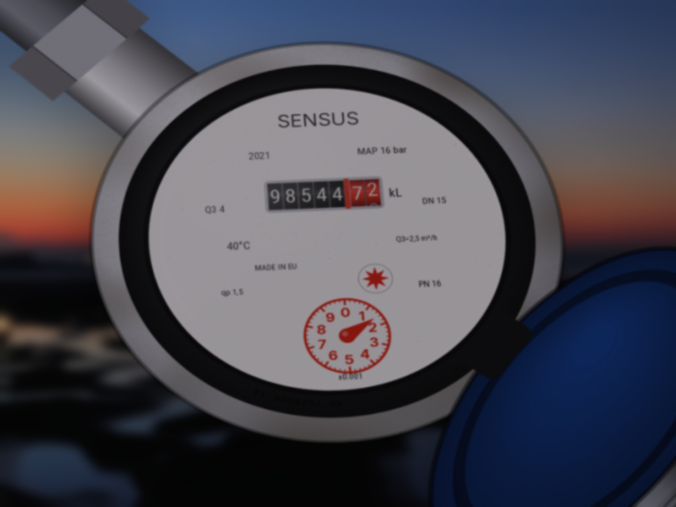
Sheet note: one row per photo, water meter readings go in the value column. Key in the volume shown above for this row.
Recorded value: 98544.721 kL
